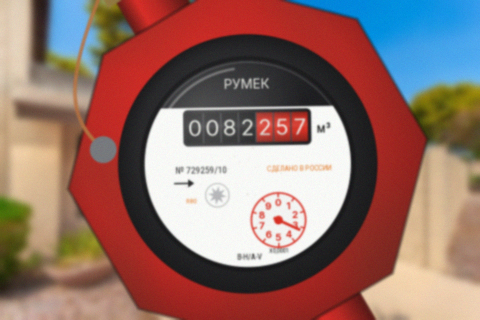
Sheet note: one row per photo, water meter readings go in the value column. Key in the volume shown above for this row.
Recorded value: 82.2573 m³
